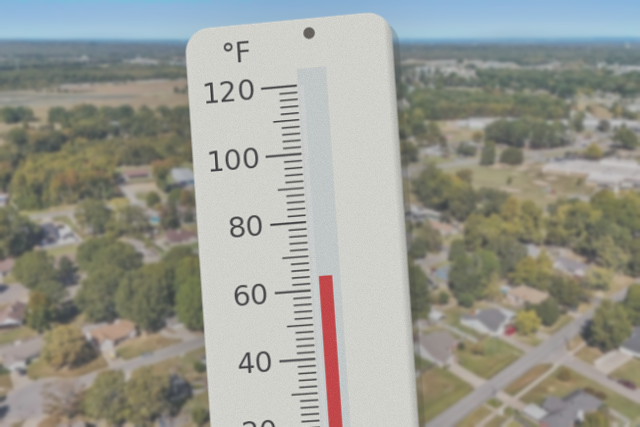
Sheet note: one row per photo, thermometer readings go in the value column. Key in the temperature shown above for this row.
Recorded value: 64 °F
